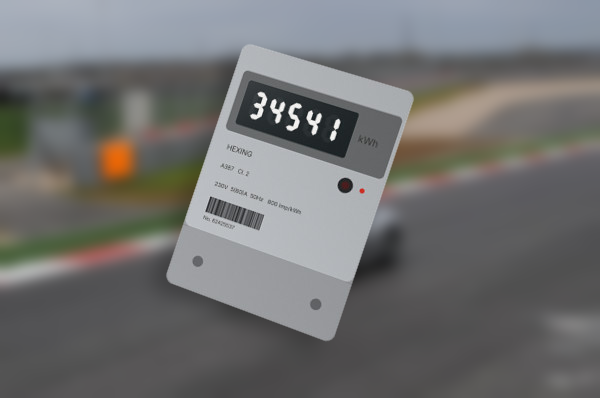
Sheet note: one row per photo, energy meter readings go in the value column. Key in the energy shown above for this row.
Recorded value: 34541 kWh
